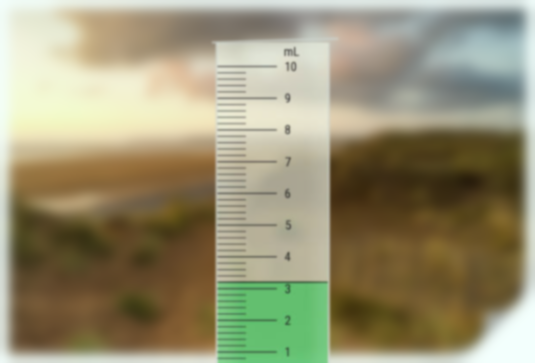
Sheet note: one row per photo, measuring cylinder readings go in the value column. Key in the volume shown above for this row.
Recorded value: 3.2 mL
